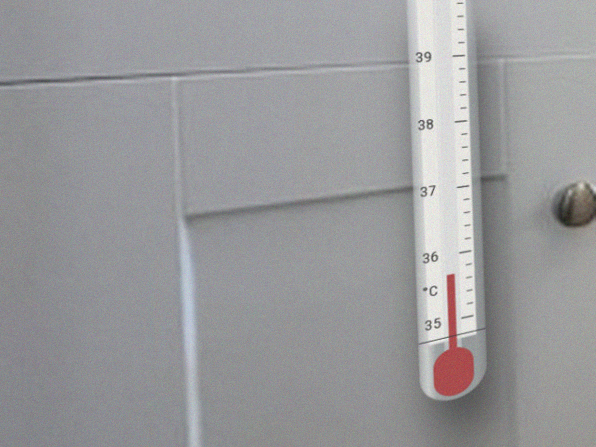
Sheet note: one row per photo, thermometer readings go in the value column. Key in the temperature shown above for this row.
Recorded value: 35.7 °C
